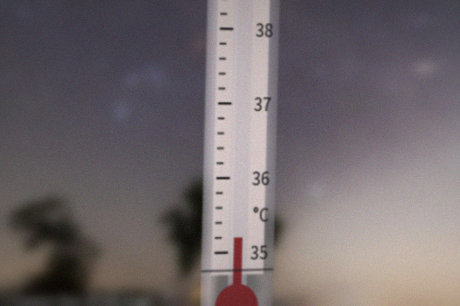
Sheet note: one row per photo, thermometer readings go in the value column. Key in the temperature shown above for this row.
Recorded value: 35.2 °C
